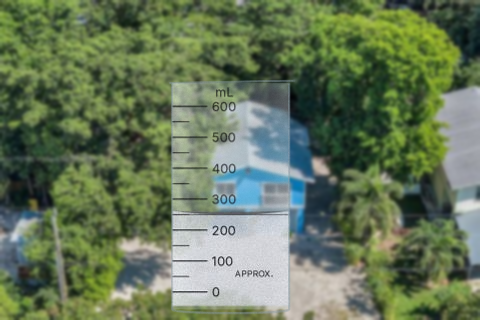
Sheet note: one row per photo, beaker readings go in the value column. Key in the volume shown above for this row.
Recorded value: 250 mL
